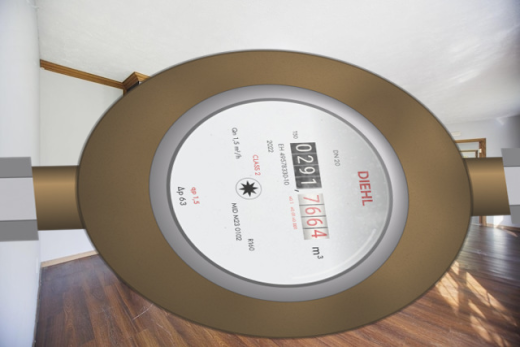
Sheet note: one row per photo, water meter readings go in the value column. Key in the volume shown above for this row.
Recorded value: 291.7664 m³
